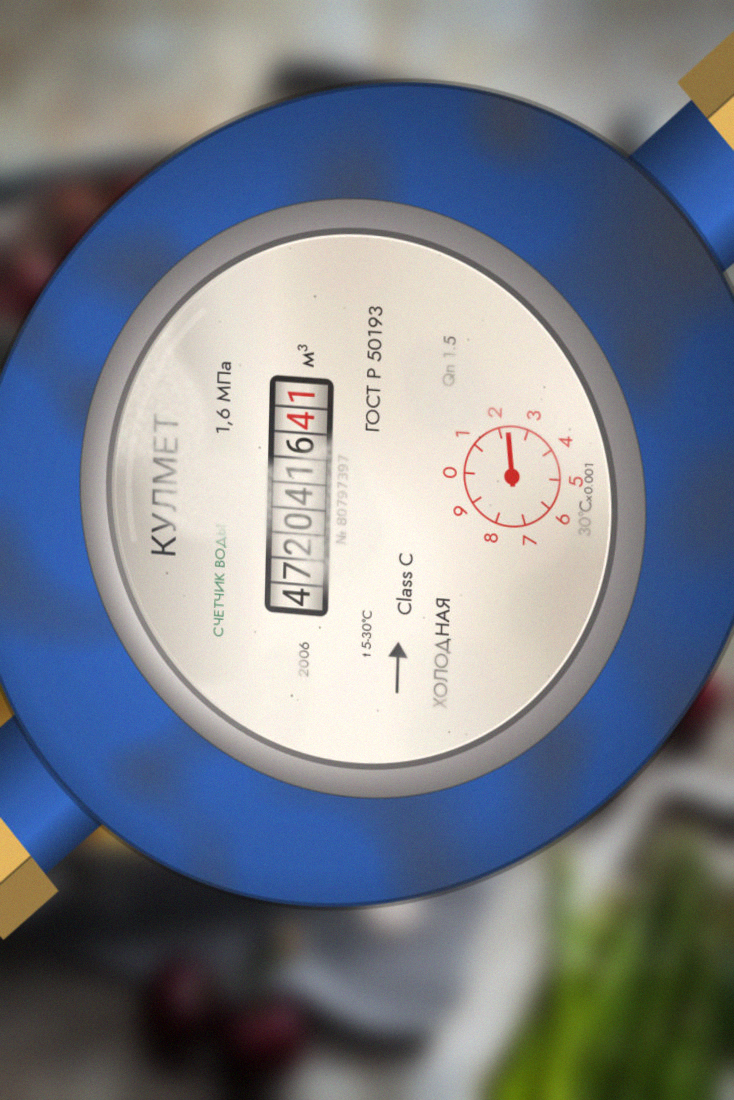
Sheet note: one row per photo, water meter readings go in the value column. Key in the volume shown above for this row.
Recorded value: 4720416.412 m³
